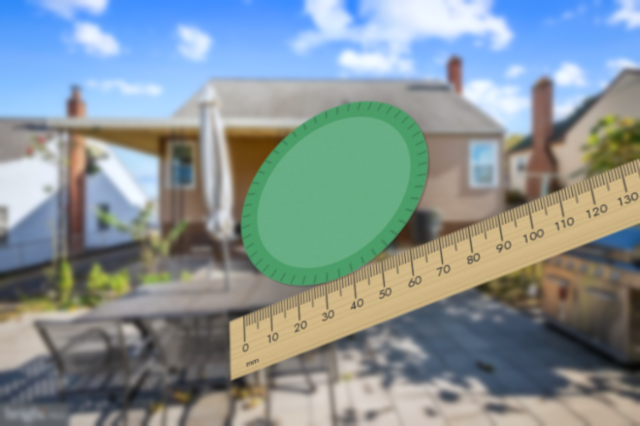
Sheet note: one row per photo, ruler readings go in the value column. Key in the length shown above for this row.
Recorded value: 70 mm
